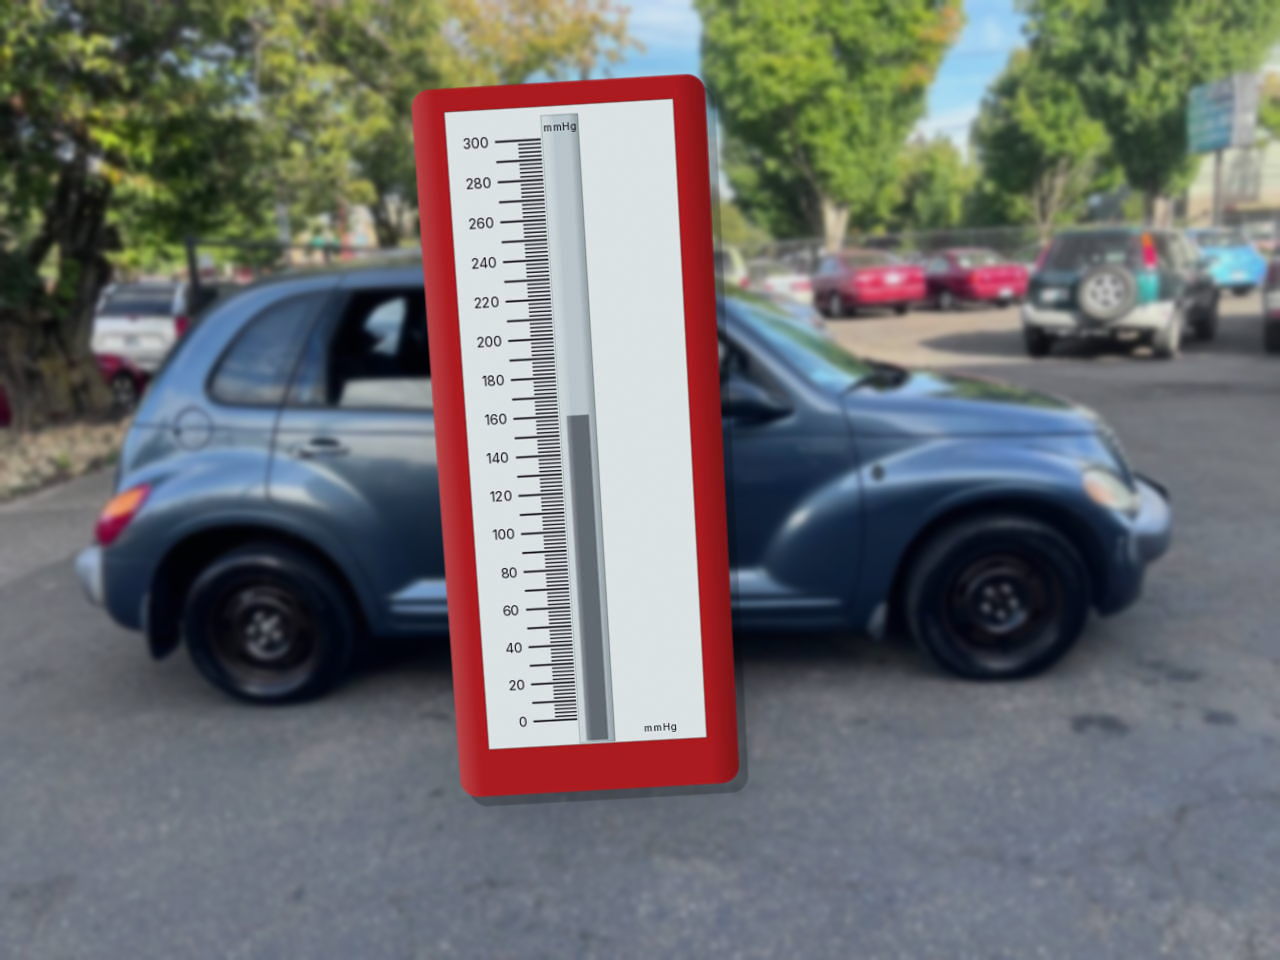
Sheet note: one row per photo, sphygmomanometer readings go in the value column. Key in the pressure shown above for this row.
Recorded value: 160 mmHg
